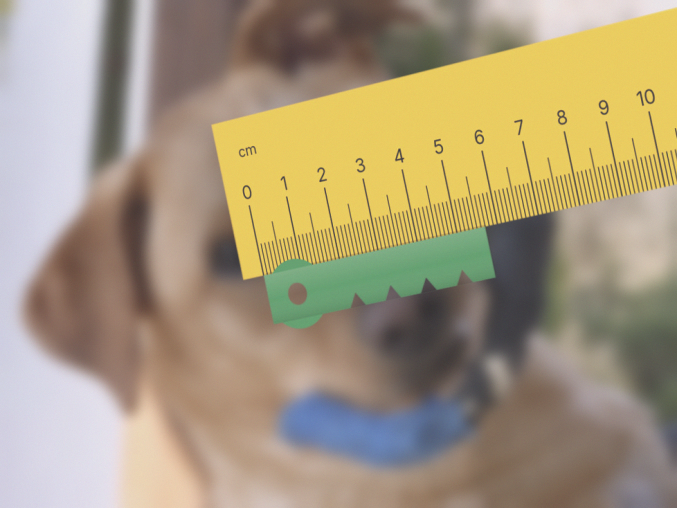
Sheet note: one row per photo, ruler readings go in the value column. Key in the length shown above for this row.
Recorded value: 5.7 cm
